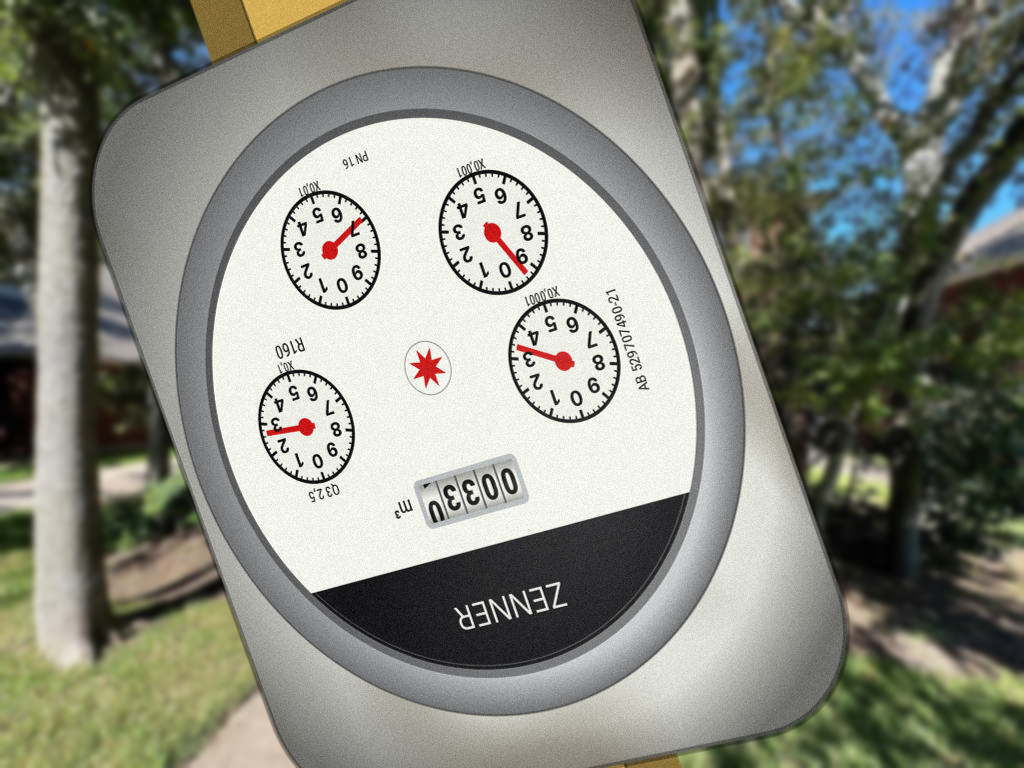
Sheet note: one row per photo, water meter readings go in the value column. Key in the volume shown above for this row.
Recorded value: 330.2693 m³
